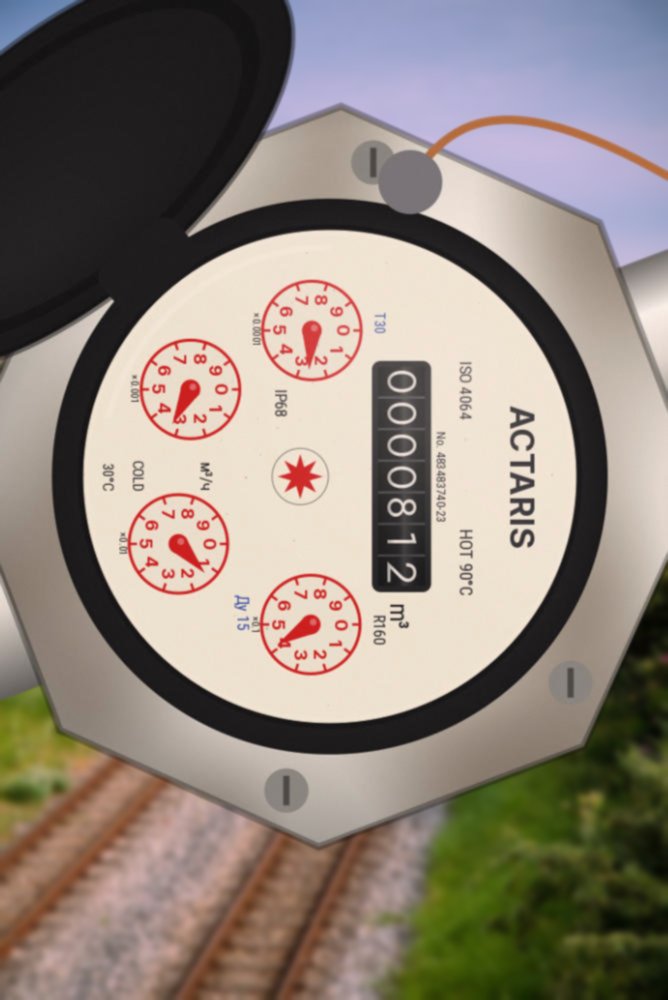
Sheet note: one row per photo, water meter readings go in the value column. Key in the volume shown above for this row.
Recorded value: 812.4132 m³
